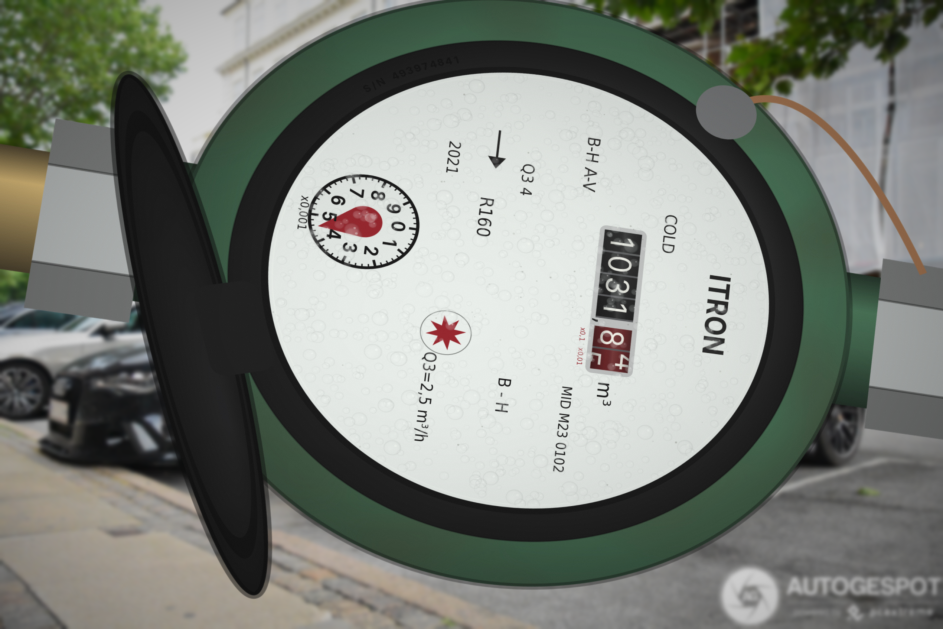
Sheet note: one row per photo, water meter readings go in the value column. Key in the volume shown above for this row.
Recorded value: 1031.844 m³
